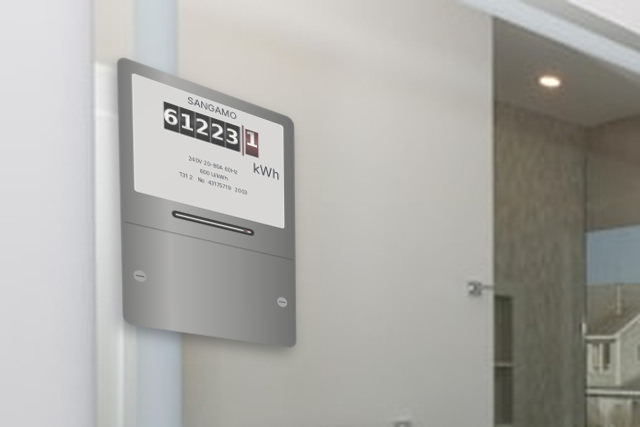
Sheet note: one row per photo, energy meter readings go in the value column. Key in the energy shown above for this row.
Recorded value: 61223.1 kWh
